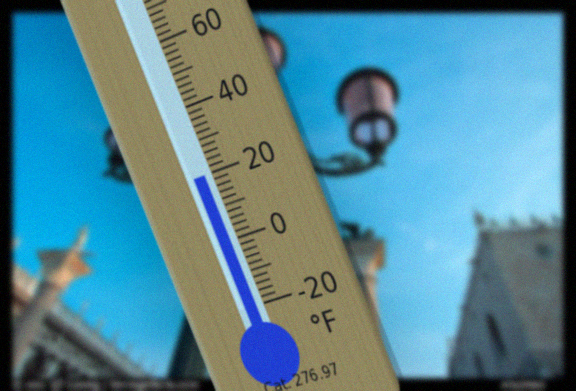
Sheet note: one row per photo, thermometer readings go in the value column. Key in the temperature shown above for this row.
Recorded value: 20 °F
